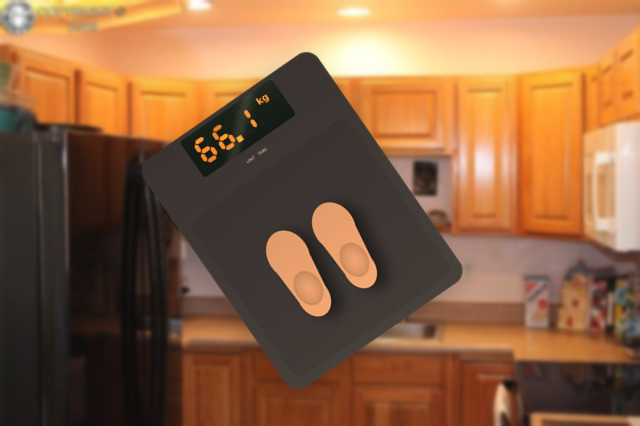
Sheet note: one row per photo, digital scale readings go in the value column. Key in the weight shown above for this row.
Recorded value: 66.1 kg
